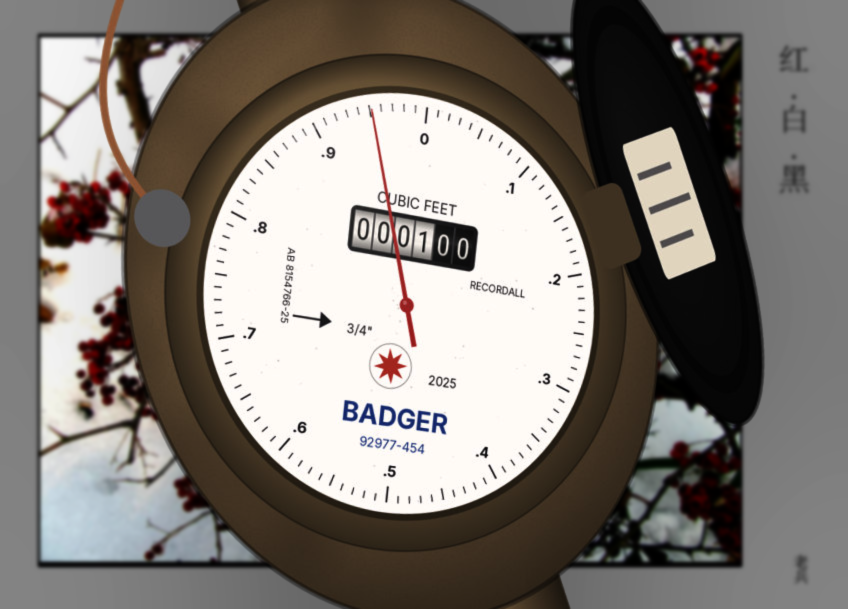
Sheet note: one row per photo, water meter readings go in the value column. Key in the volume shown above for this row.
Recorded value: 99.95 ft³
